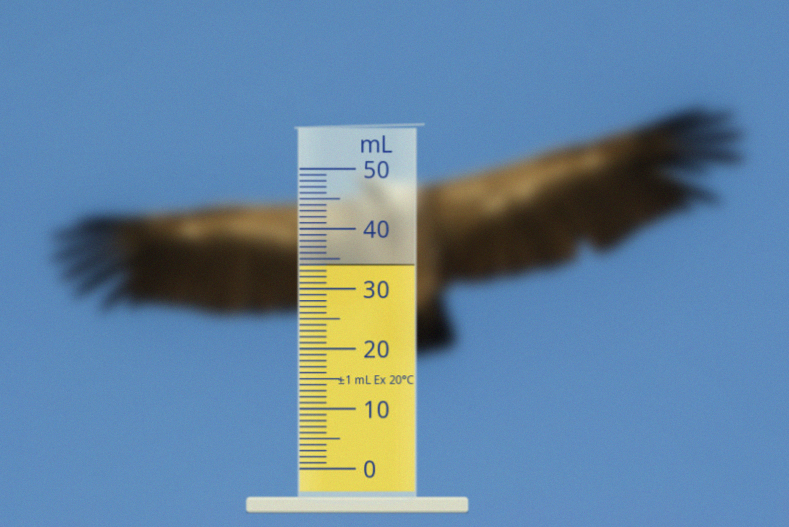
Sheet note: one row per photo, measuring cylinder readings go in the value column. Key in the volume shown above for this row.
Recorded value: 34 mL
